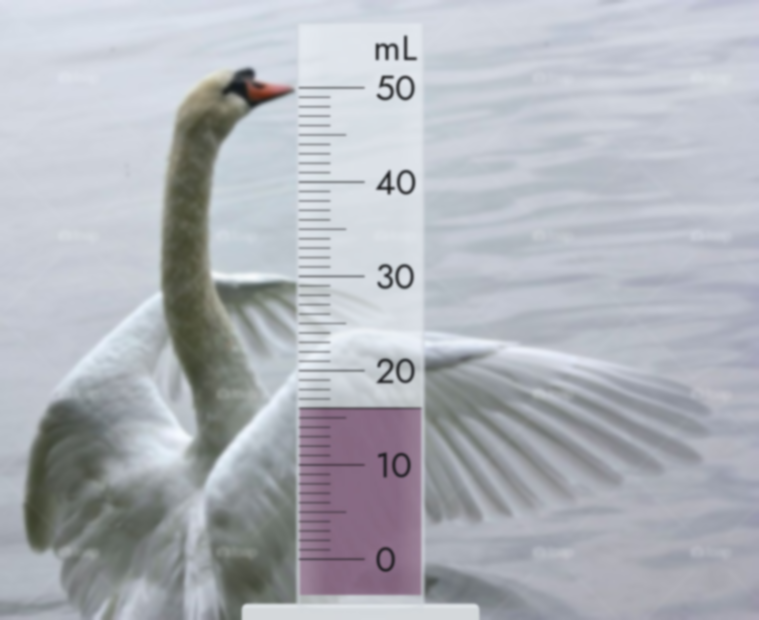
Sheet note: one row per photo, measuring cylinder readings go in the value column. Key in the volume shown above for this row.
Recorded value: 16 mL
